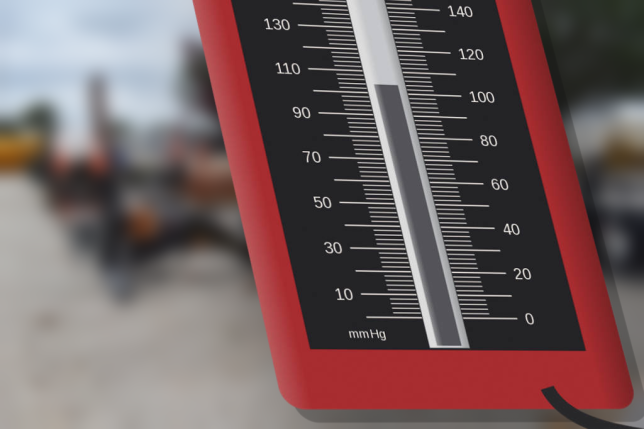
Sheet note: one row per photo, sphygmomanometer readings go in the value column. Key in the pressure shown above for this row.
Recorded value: 104 mmHg
